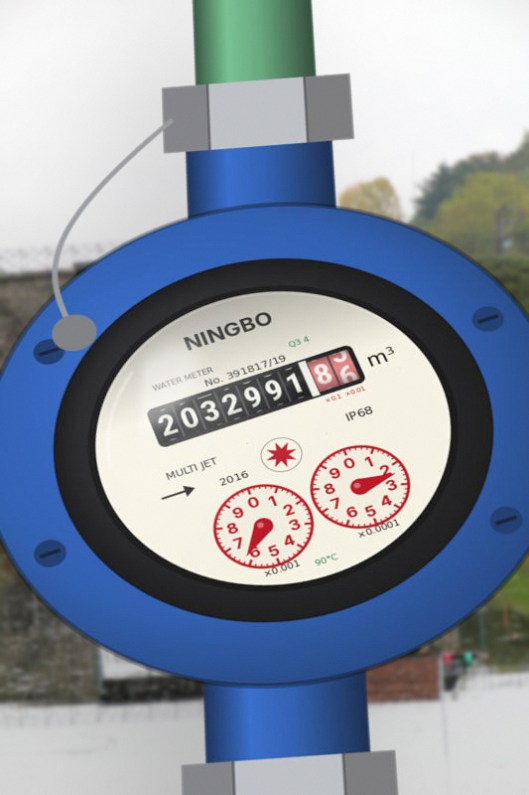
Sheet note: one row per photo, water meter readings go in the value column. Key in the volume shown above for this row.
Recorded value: 2032991.8562 m³
